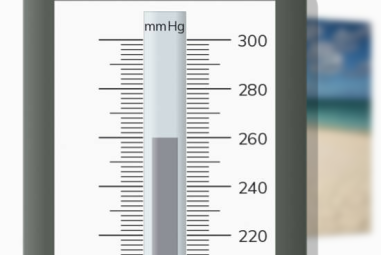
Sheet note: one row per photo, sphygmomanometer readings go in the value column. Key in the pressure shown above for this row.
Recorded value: 260 mmHg
